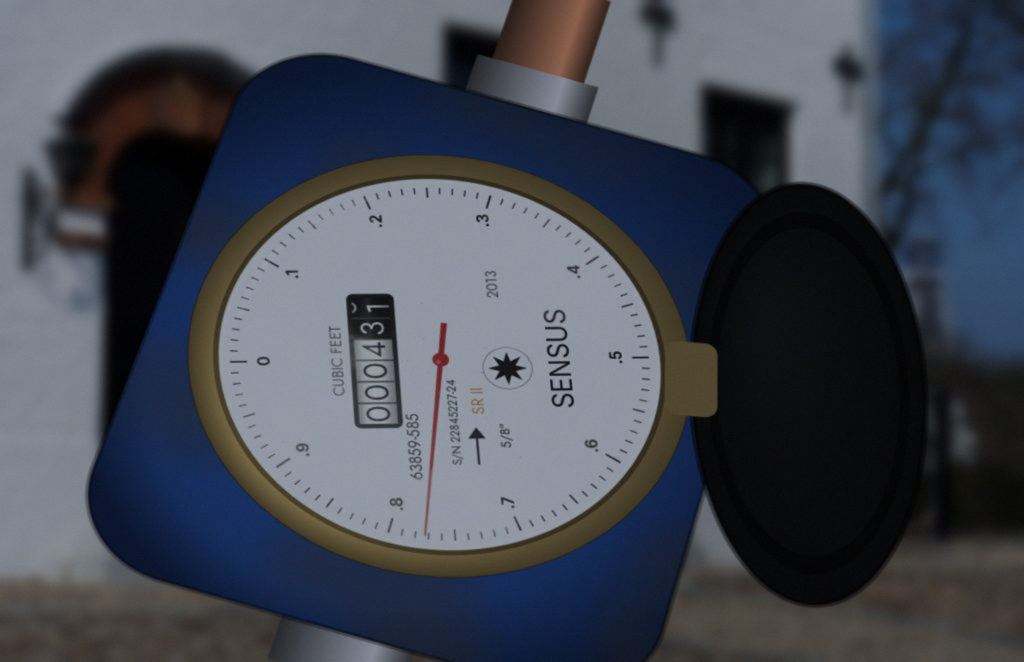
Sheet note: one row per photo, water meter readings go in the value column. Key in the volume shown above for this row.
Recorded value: 430.77 ft³
